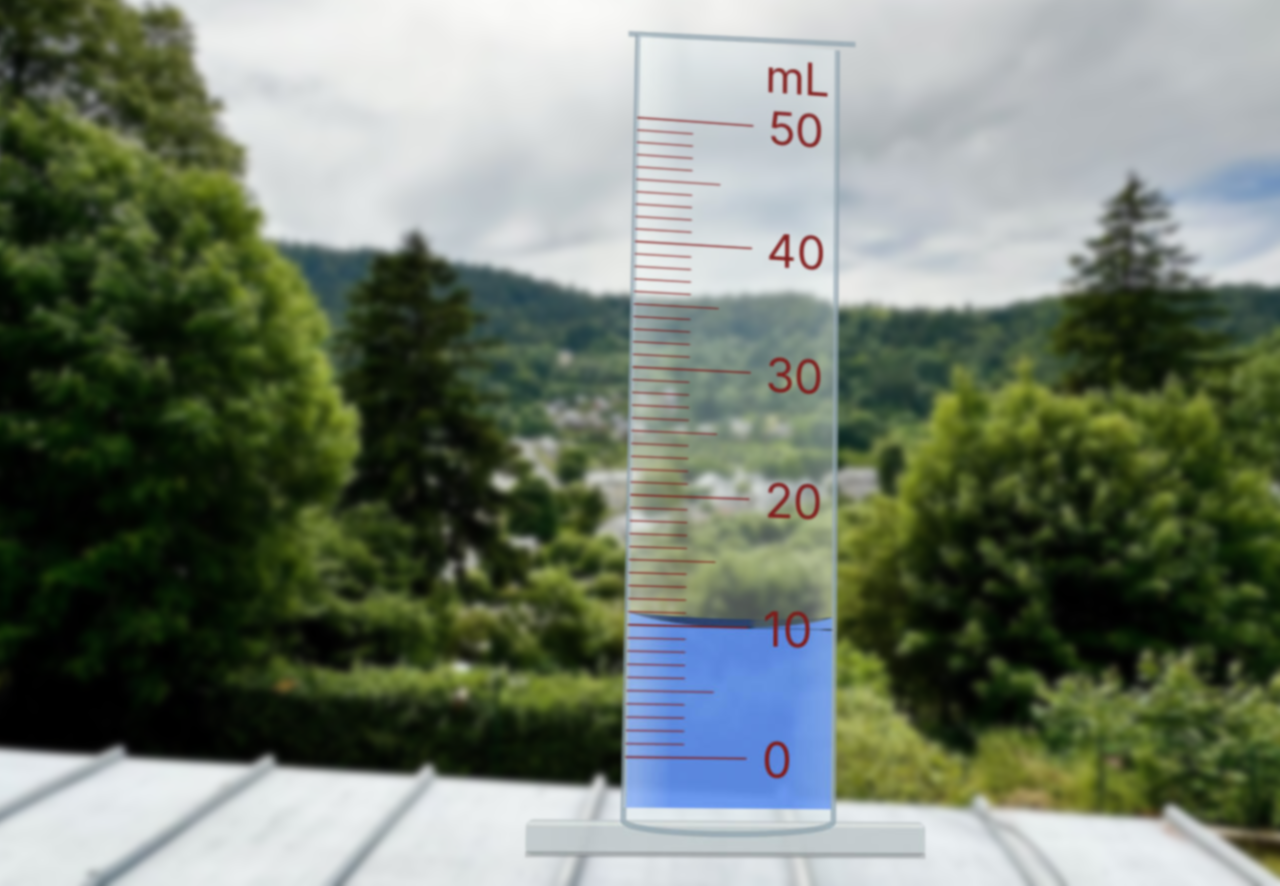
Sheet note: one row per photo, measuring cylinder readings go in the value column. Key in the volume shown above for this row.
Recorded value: 10 mL
